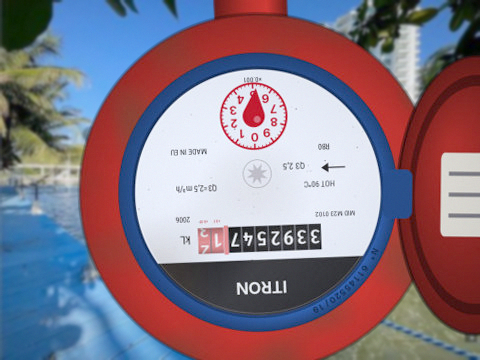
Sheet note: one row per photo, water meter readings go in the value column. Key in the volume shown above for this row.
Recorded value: 3392547.125 kL
